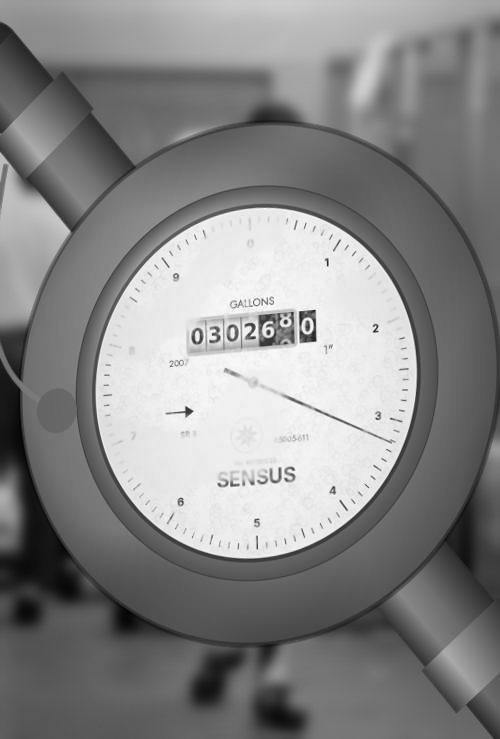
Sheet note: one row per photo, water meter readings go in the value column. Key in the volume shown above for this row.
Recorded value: 302683.2 gal
